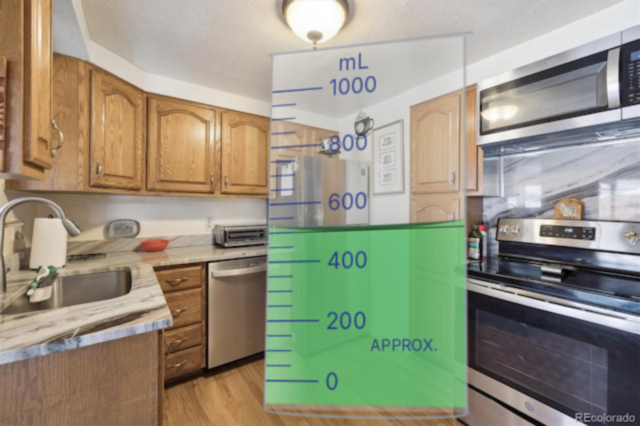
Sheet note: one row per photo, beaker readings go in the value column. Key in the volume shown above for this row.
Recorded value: 500 mL
